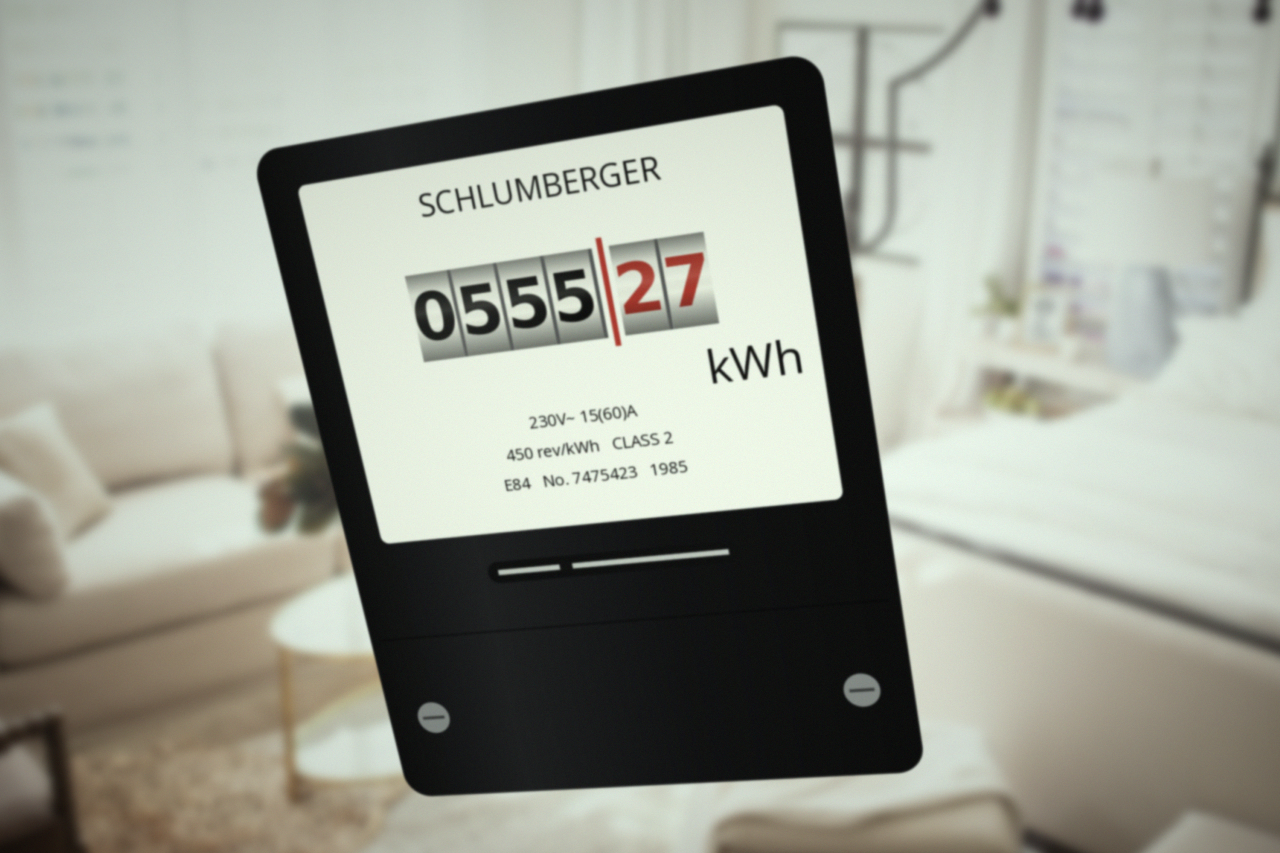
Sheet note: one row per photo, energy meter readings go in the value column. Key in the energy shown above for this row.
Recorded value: 555.27 kWh
